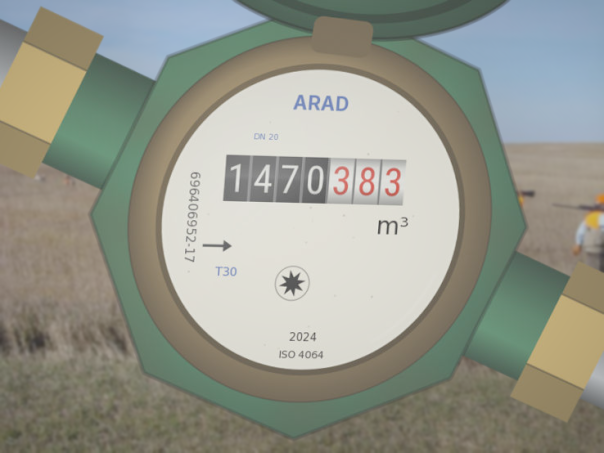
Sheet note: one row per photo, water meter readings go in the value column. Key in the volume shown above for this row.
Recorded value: 1470.383 m³
